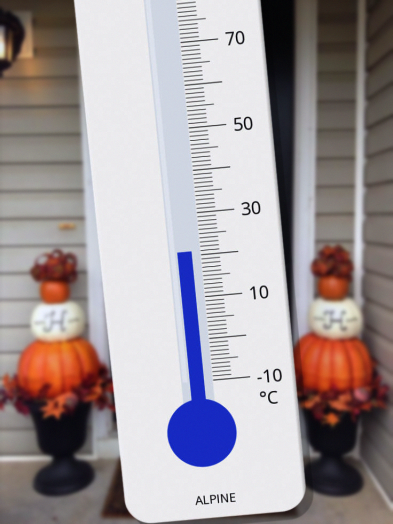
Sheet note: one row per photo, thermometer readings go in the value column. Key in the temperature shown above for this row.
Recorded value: 21 °C
